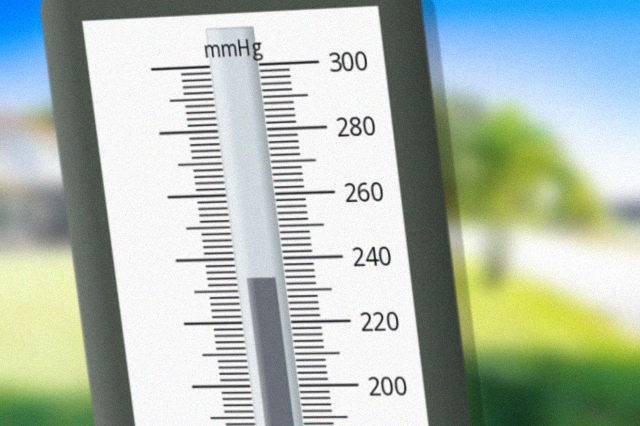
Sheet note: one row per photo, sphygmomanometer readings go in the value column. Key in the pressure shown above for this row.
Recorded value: 234 mmHg
